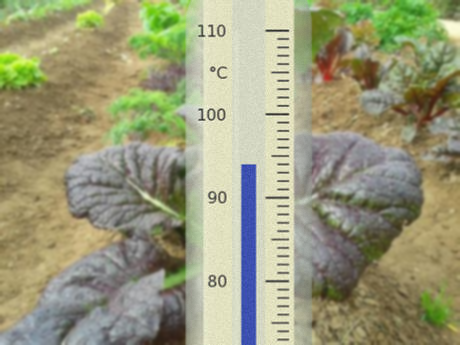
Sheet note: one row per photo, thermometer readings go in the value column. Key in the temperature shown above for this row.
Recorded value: 94 °C
